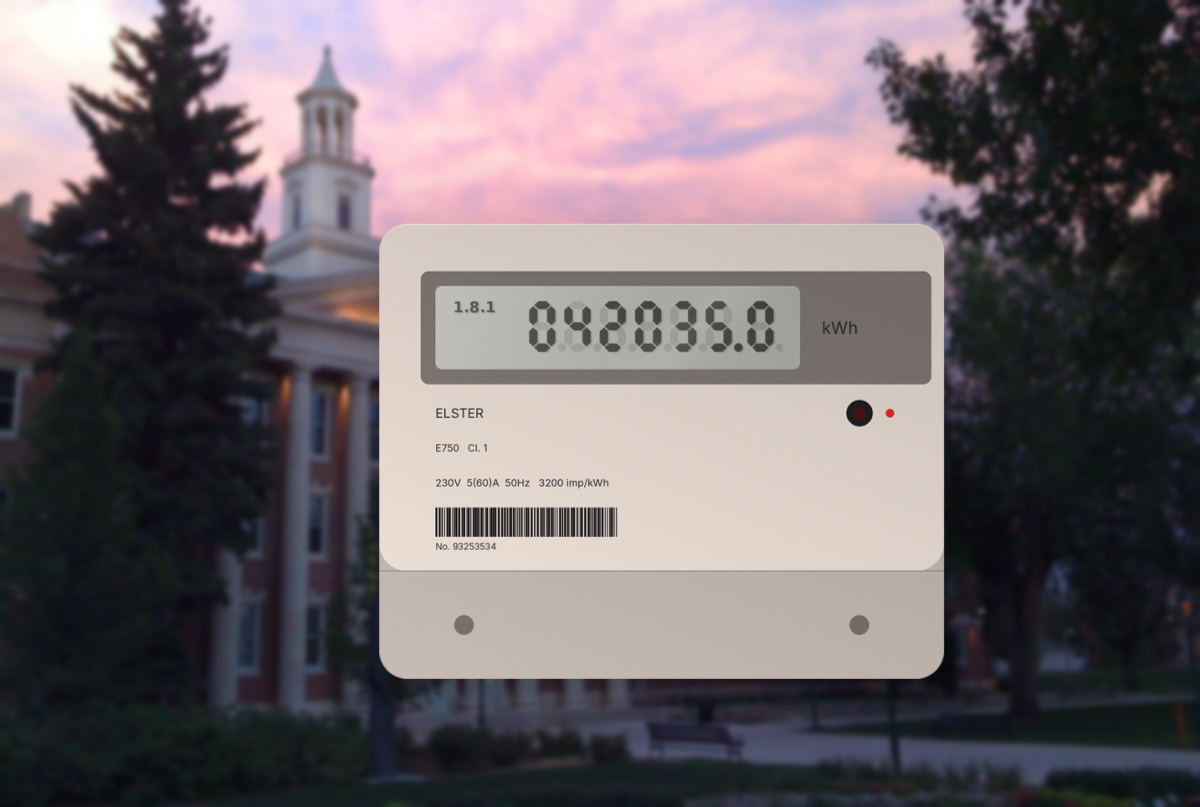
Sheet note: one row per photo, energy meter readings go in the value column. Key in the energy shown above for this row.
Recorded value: 42035.0 kWh
